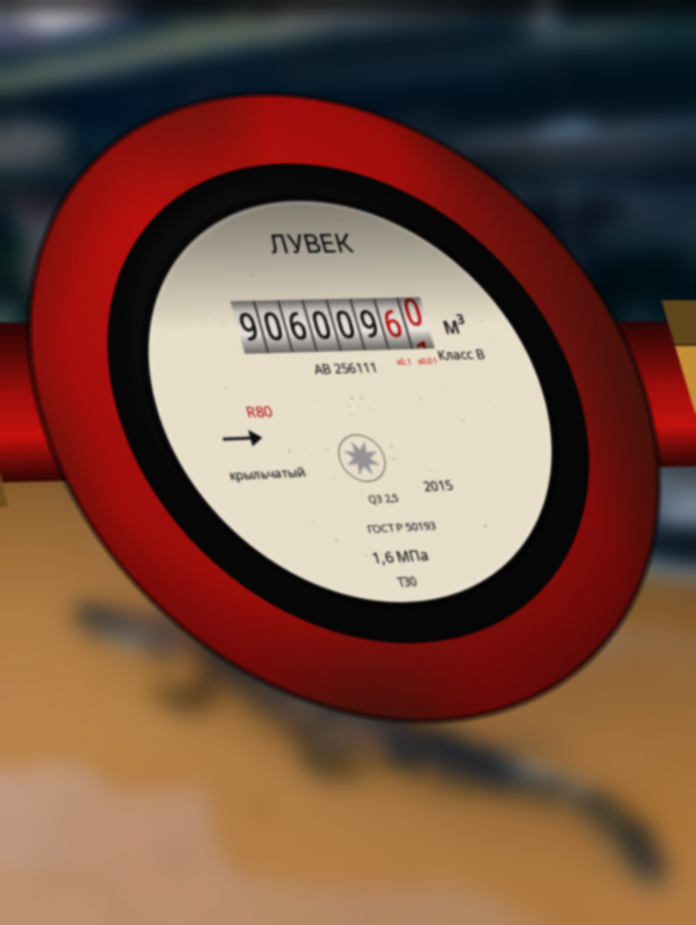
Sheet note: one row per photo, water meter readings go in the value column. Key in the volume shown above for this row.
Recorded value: 906009.60 m³
